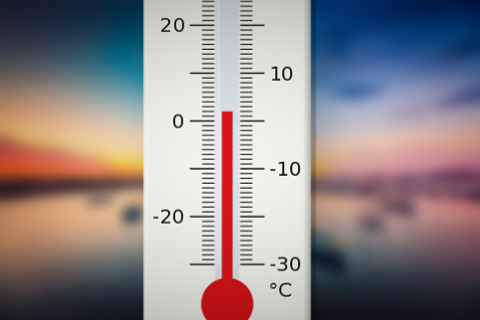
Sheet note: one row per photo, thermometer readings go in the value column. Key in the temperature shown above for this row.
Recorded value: 2 °C
